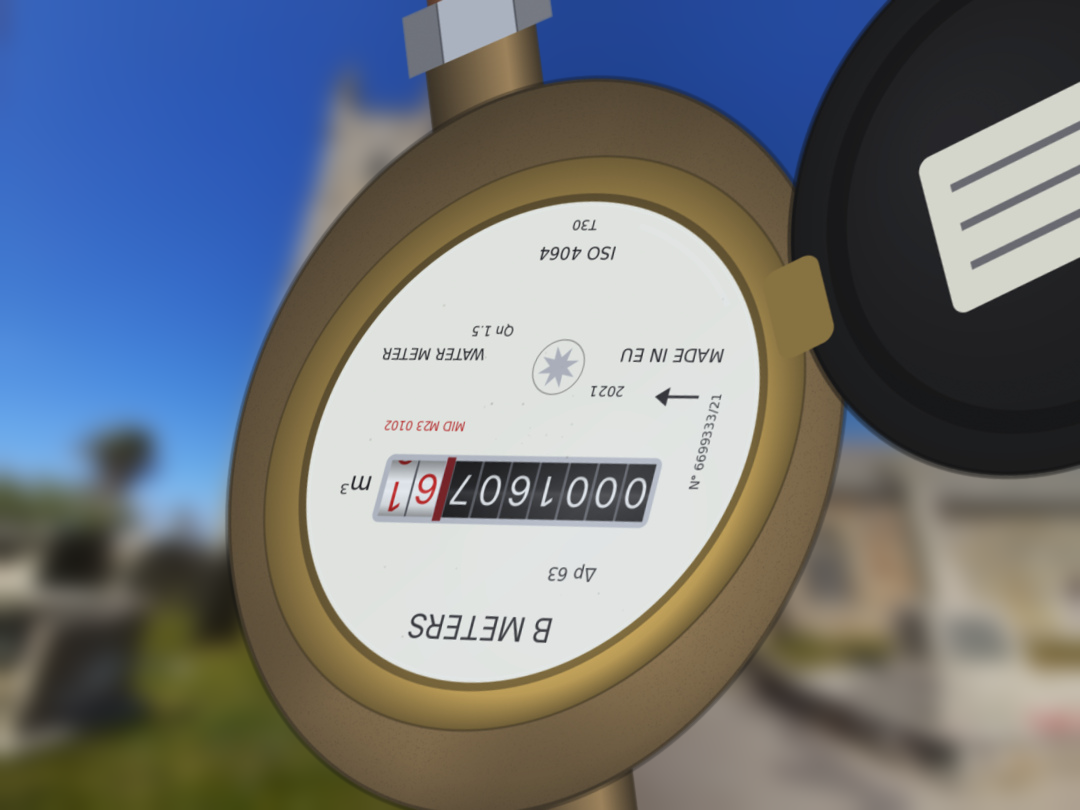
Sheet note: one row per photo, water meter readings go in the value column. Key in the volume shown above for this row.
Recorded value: 1607.61 m³
